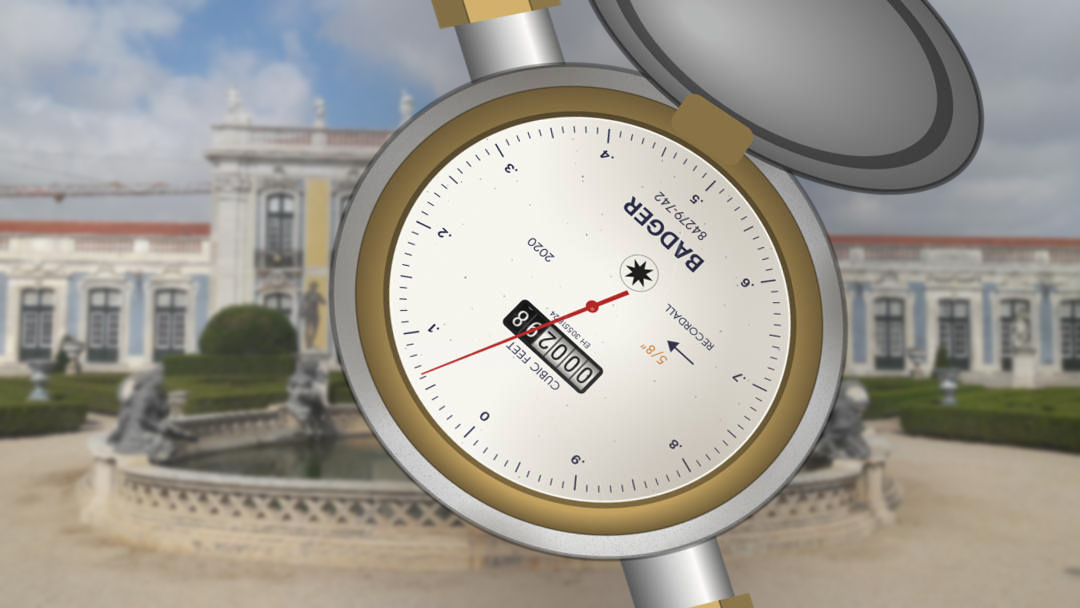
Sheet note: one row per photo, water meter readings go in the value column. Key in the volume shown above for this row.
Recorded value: 298.06 ft³
